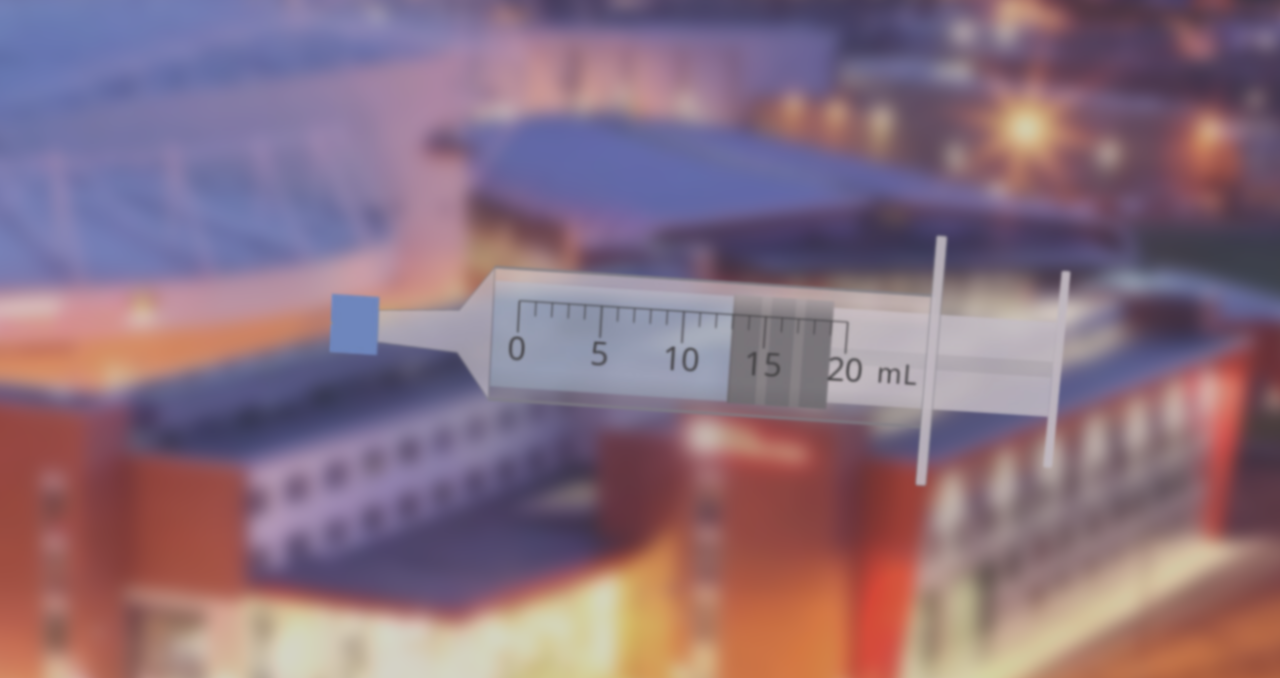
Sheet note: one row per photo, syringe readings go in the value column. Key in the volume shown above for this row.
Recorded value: 13 mL
